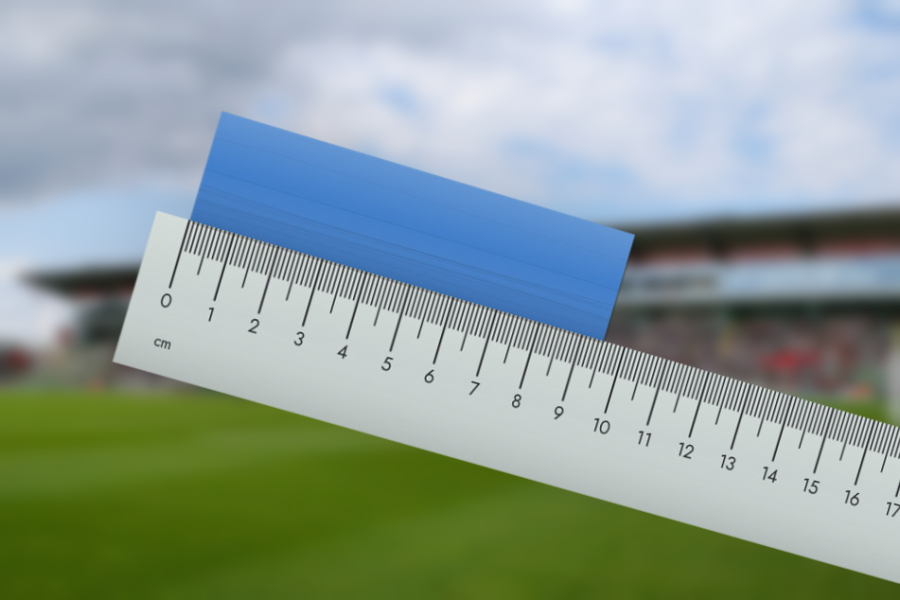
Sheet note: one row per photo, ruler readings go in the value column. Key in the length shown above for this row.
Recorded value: 9.5 cm
